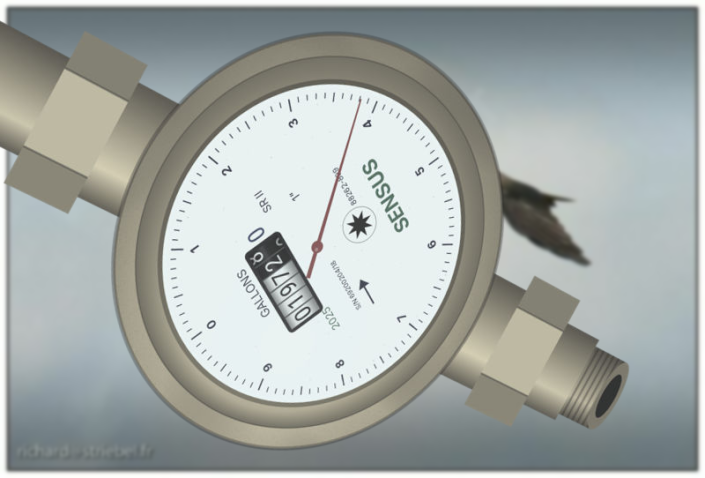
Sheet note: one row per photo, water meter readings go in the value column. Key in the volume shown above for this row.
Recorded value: 197283.8 gal
